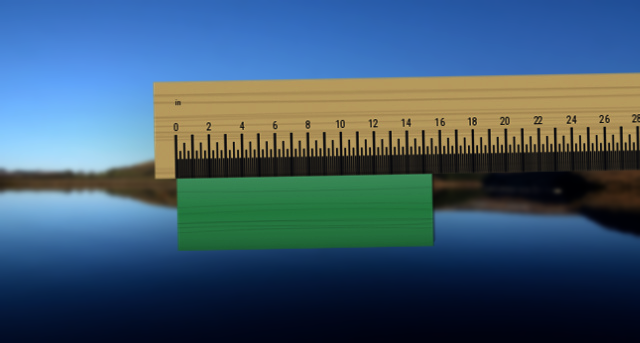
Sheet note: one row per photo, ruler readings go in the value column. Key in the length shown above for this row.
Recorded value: 15.5 in
